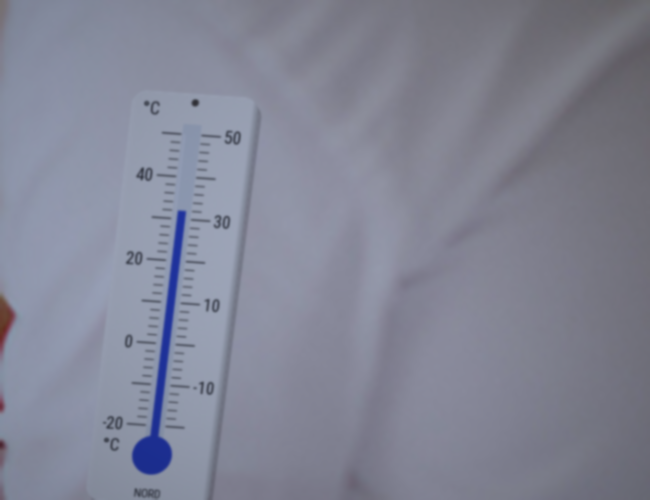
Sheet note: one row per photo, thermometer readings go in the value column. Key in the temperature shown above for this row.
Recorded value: 32 °C
